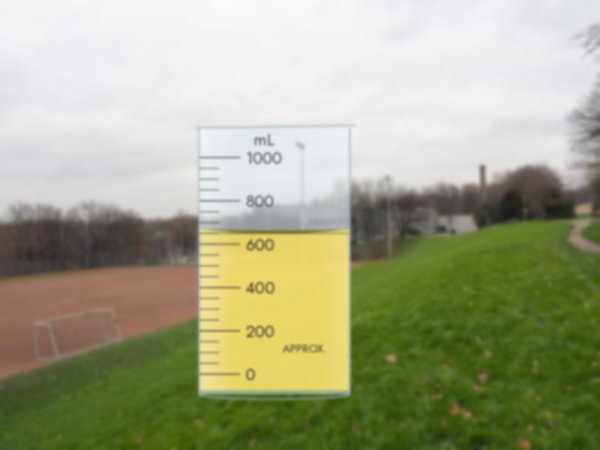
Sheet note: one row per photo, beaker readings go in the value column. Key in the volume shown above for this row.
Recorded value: 650 mL
